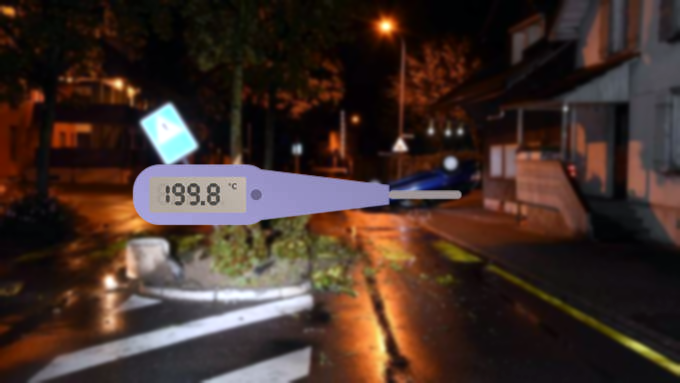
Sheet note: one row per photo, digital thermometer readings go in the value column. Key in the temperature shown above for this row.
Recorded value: 199.8 °C
